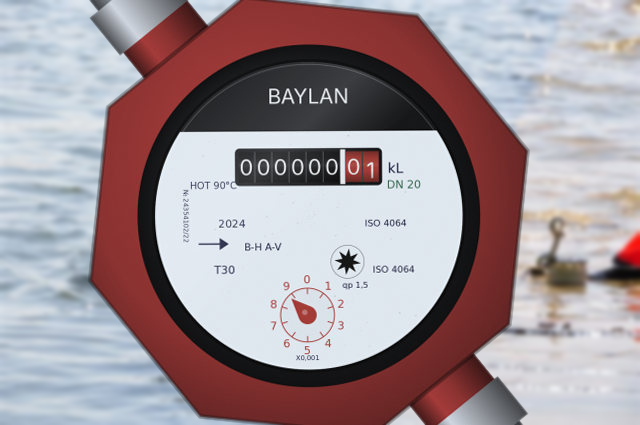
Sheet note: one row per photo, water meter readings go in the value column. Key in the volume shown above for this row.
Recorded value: 0.008 kL
